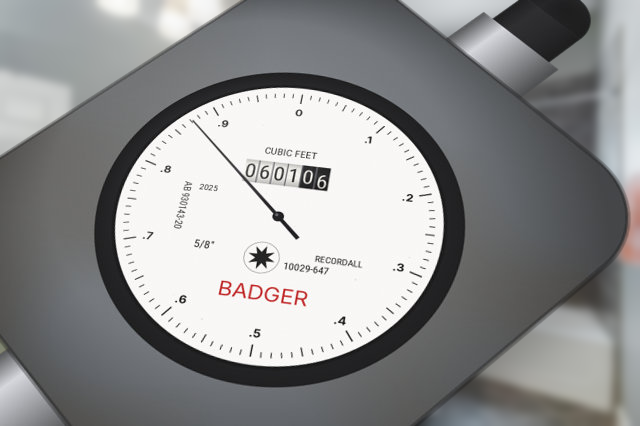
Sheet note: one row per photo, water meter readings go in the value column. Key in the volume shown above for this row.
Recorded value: 60105.87 ft³
